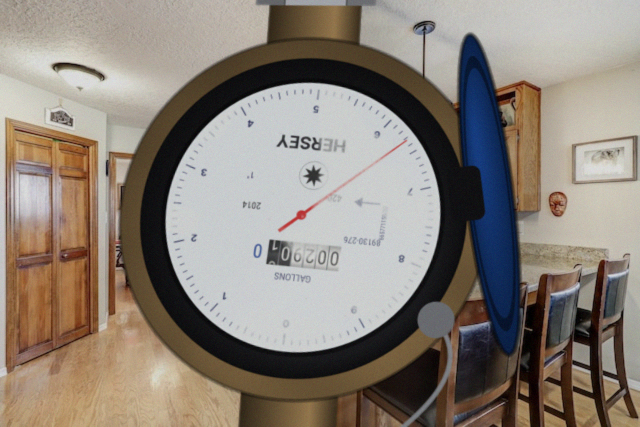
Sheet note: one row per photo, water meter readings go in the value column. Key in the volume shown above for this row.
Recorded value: 29006.3 gal
